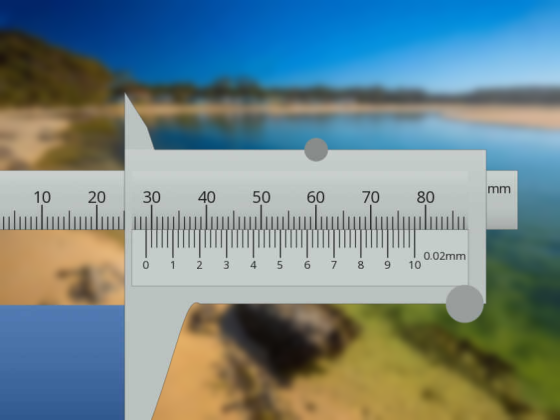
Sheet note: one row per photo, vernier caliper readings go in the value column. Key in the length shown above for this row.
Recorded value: 29.0 mm
